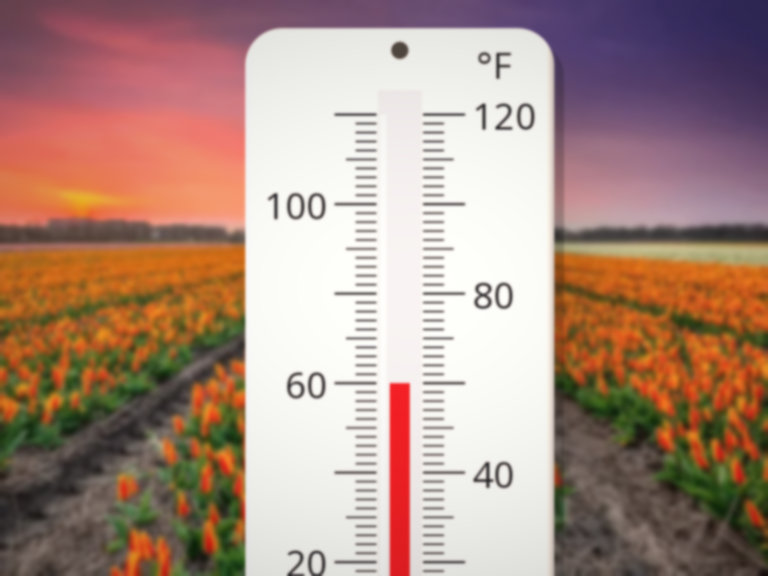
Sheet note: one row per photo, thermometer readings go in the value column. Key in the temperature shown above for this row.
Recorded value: 60 °F
